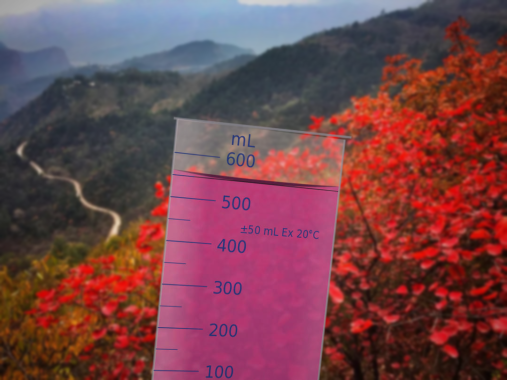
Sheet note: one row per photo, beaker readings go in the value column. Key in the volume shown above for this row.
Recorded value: 550 mL
